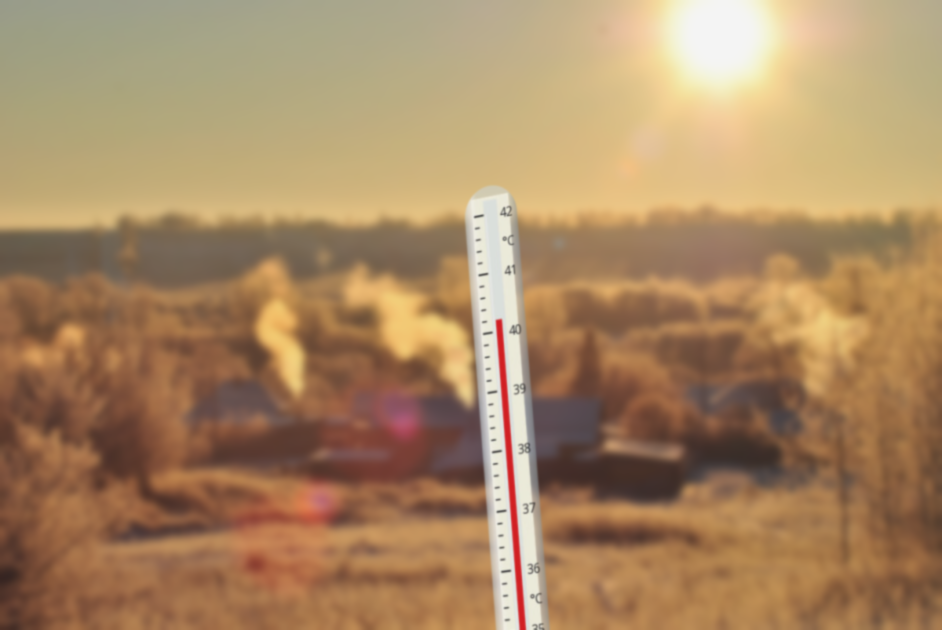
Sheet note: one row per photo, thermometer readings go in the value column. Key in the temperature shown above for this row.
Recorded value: 40.2 °C
